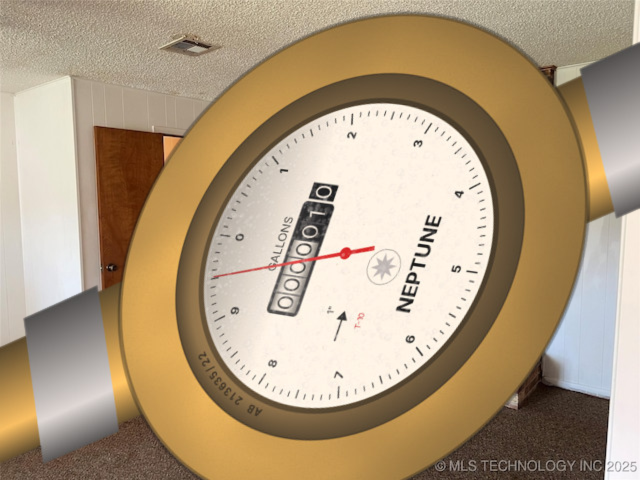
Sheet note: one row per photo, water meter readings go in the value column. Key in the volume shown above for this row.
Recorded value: 9.5 gal
